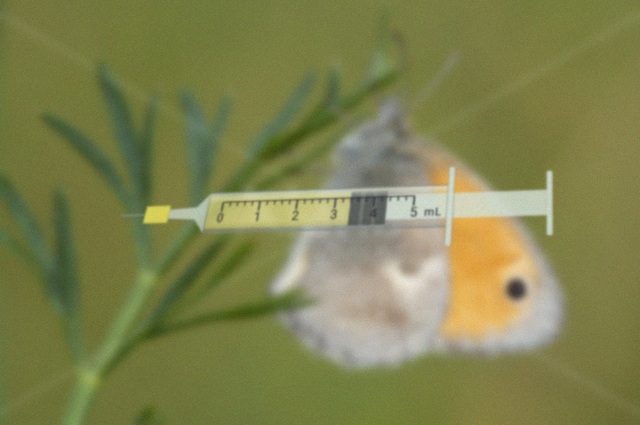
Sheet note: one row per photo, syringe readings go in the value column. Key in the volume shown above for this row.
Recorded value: 3.4 mL
